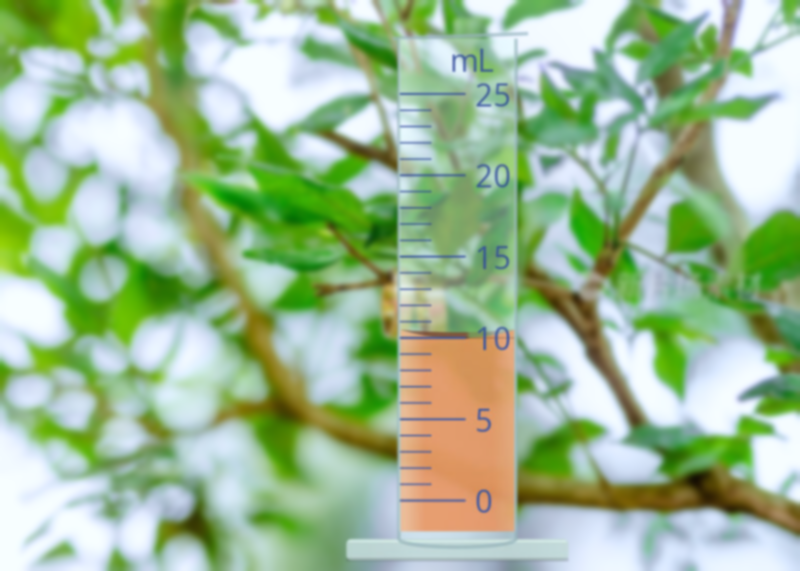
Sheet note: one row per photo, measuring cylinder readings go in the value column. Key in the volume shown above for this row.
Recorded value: 10 mL
